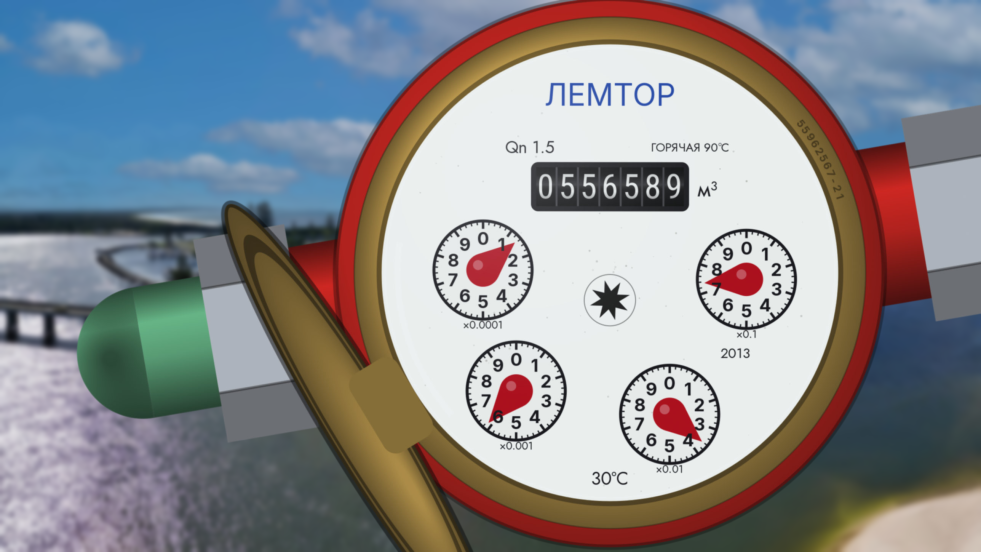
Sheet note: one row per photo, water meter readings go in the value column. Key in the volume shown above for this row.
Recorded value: 556589.7361 m³
